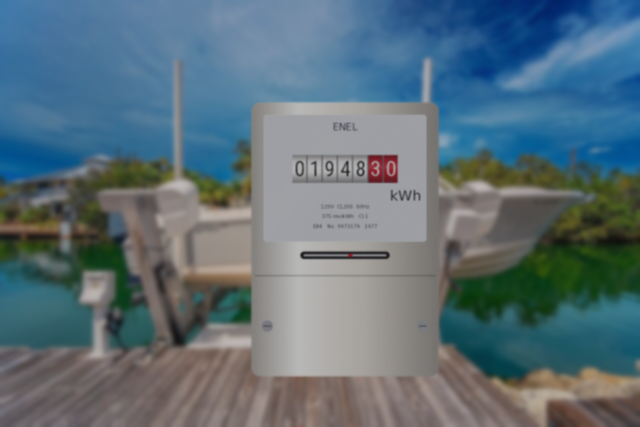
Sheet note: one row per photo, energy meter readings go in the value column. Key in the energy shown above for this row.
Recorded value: 1948.30 kWh
